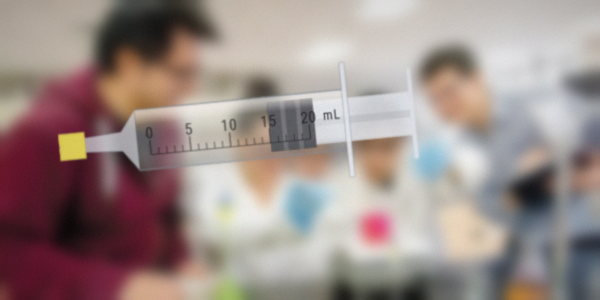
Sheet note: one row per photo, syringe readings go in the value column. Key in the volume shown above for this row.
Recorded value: 15 mL
